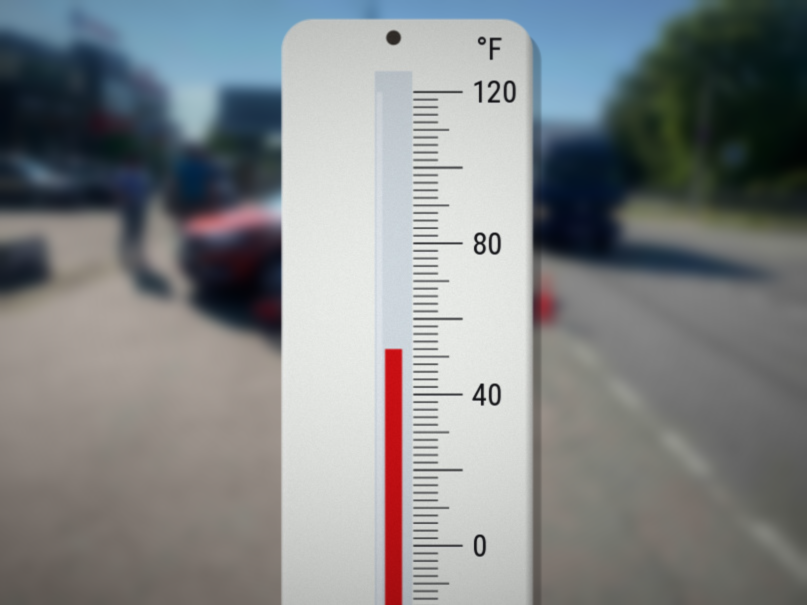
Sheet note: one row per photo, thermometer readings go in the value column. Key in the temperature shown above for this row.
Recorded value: 52 °F
